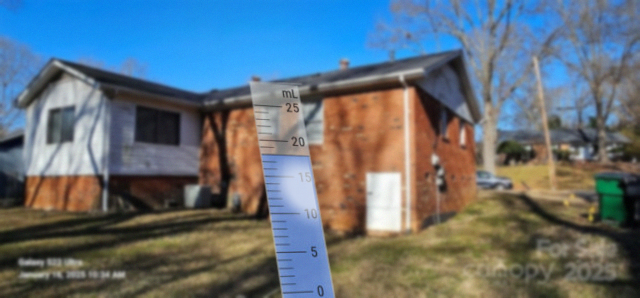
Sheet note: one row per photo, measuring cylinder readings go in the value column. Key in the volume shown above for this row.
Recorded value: 18 mL
